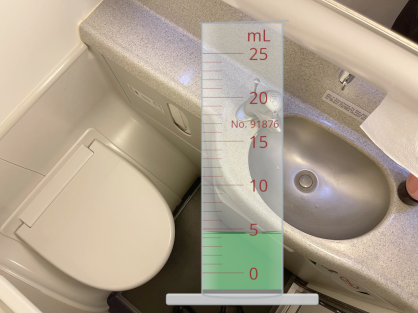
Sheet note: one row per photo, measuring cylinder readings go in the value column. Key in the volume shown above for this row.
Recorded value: 4.5 mL
